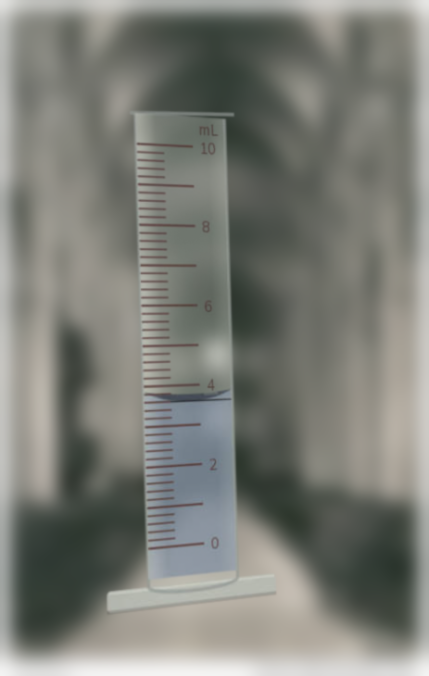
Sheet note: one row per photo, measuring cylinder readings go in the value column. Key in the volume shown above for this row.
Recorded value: 3.6 mL
